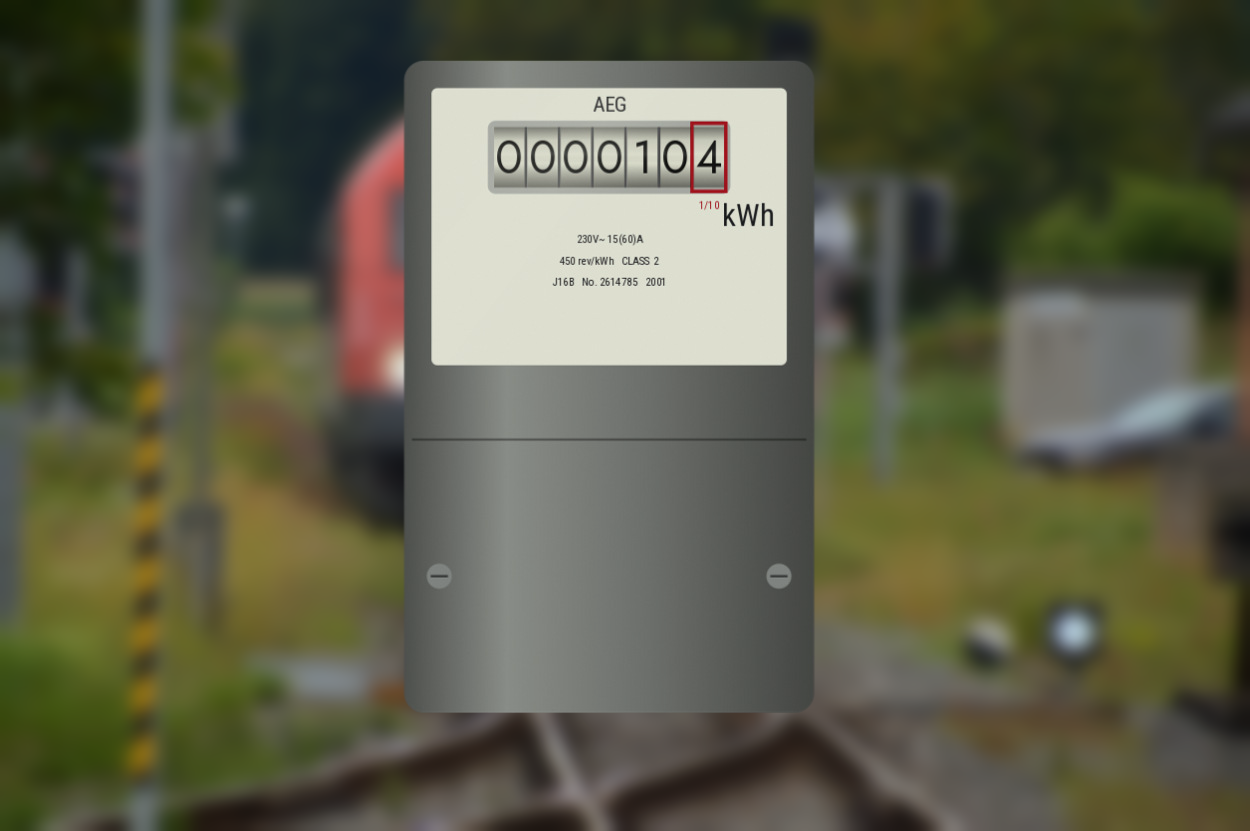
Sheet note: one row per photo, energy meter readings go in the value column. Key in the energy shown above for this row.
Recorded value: 10.4 kWh
